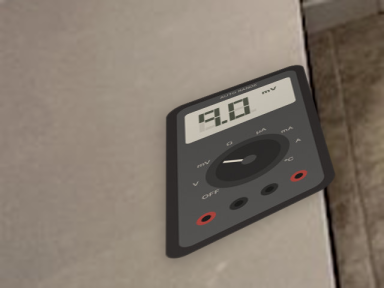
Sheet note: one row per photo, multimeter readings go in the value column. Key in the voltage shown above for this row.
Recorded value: 9.0 mV
